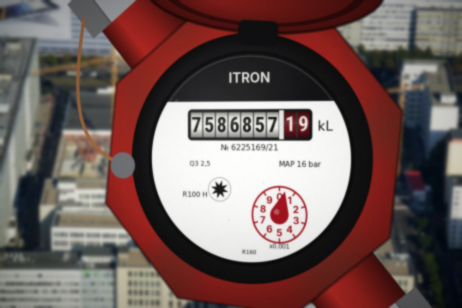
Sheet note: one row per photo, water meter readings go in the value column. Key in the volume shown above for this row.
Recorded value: 7586857.190 kL
